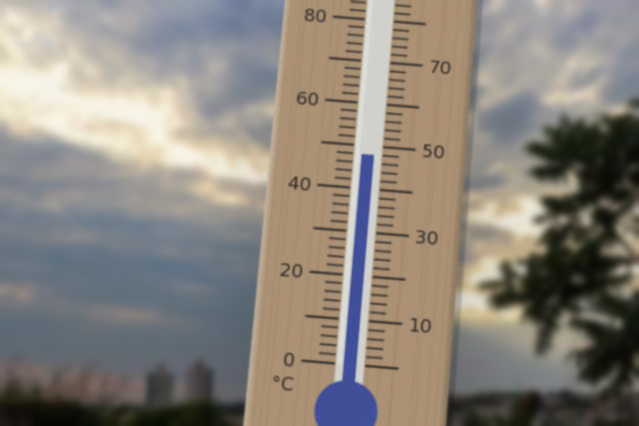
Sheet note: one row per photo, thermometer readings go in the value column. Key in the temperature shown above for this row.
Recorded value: 48 °C
